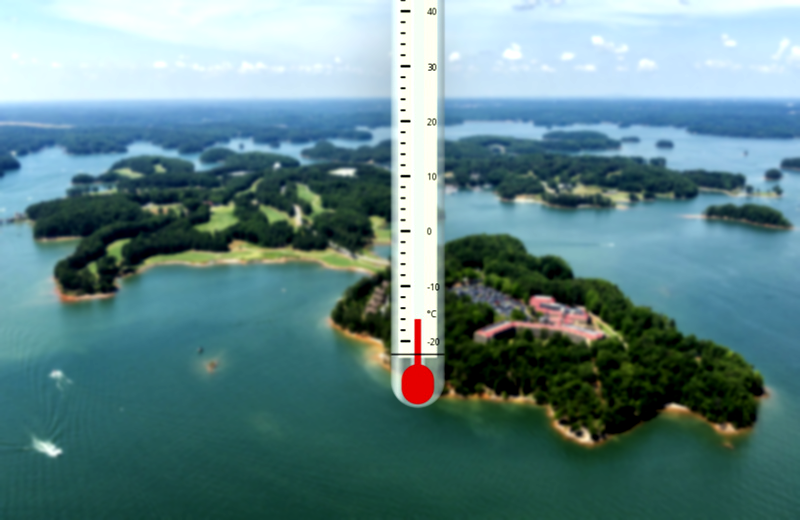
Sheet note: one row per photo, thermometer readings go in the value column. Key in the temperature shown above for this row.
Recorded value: -16 °C
